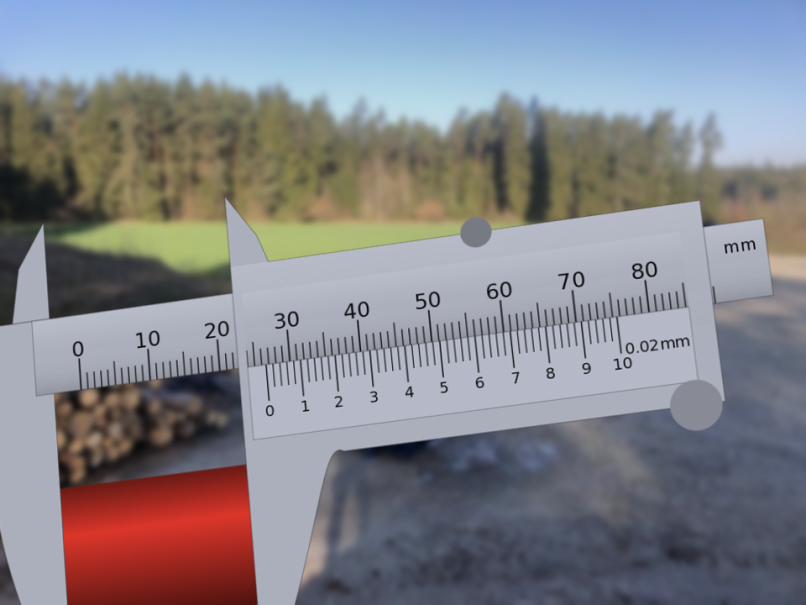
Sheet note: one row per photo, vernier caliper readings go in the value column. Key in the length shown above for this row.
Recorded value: 26.6 mm
